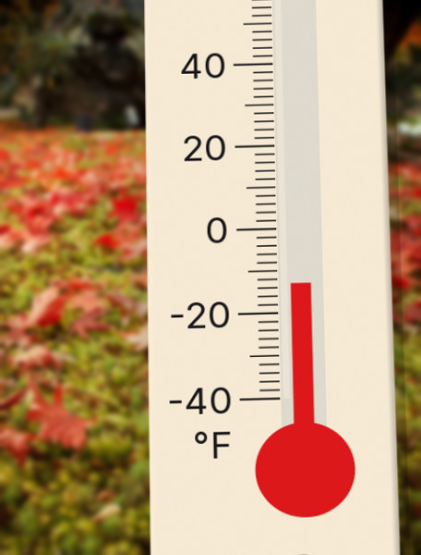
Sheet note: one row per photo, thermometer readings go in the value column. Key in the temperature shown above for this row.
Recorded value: -13 °F
